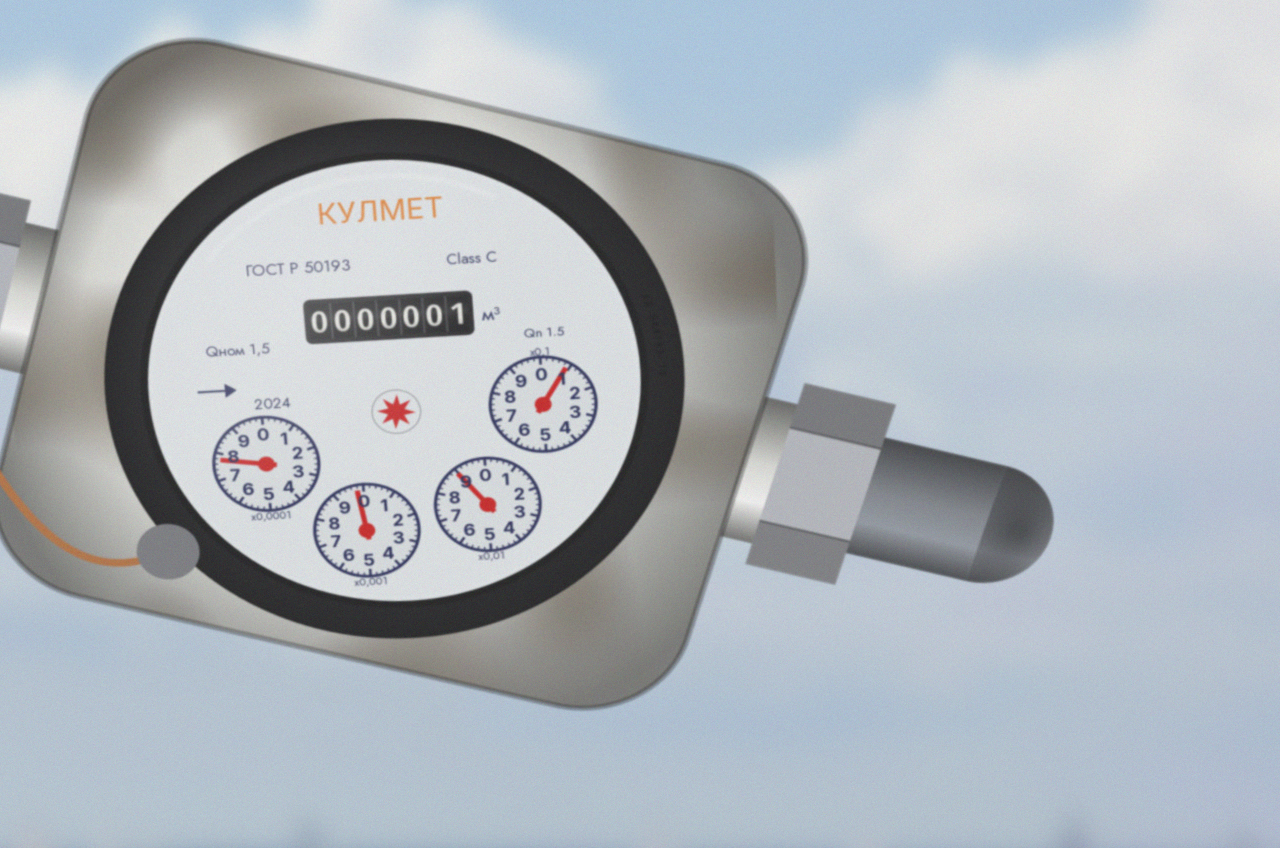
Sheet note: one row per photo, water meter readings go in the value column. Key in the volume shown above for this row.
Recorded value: 1.0897 m³
